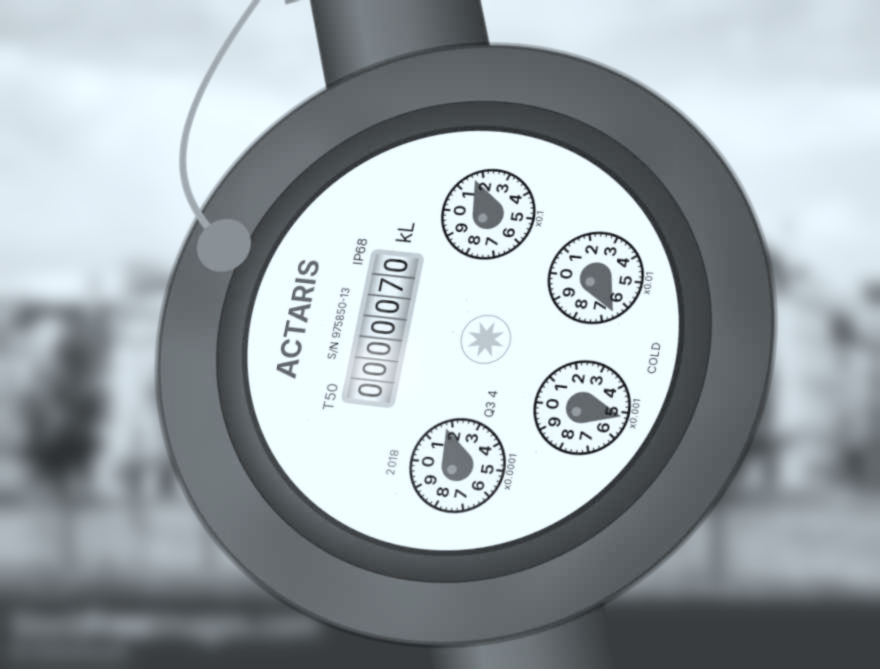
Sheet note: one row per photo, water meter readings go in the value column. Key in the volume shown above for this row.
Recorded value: 70.1651 kL
